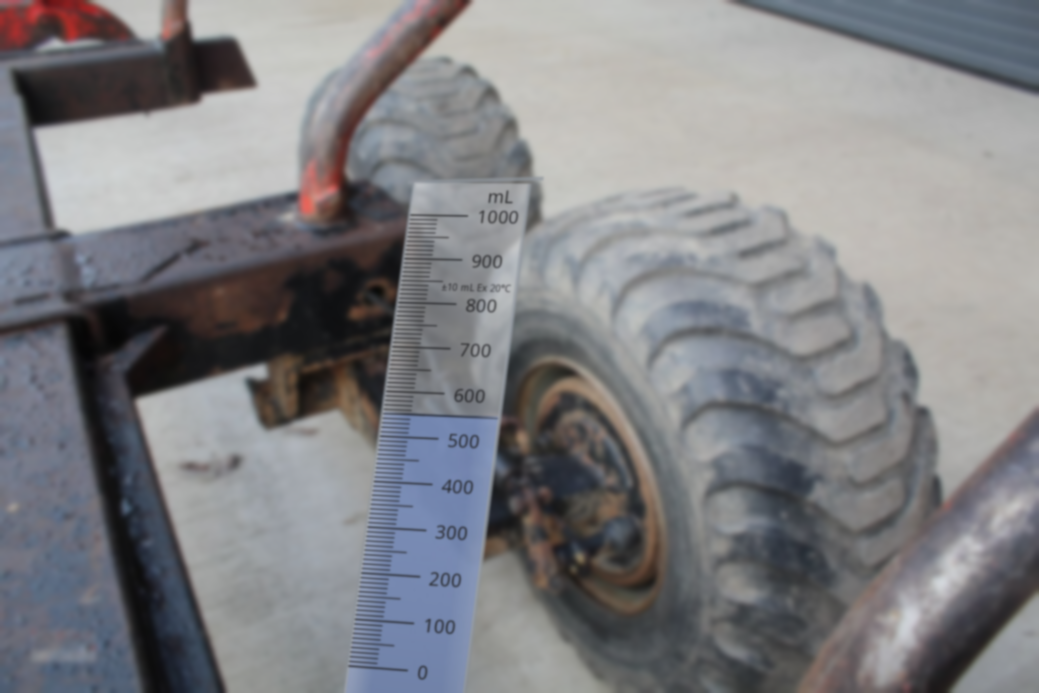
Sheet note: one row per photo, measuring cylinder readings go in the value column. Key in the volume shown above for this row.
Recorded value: 550 mL
